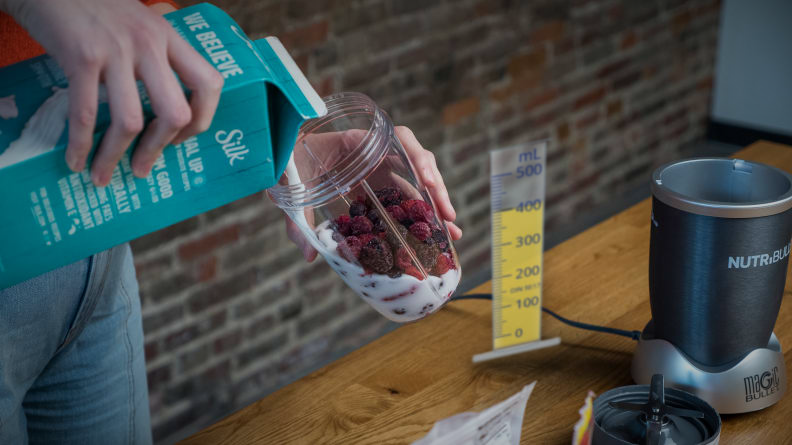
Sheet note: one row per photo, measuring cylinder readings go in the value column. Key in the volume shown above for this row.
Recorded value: 400 mL
